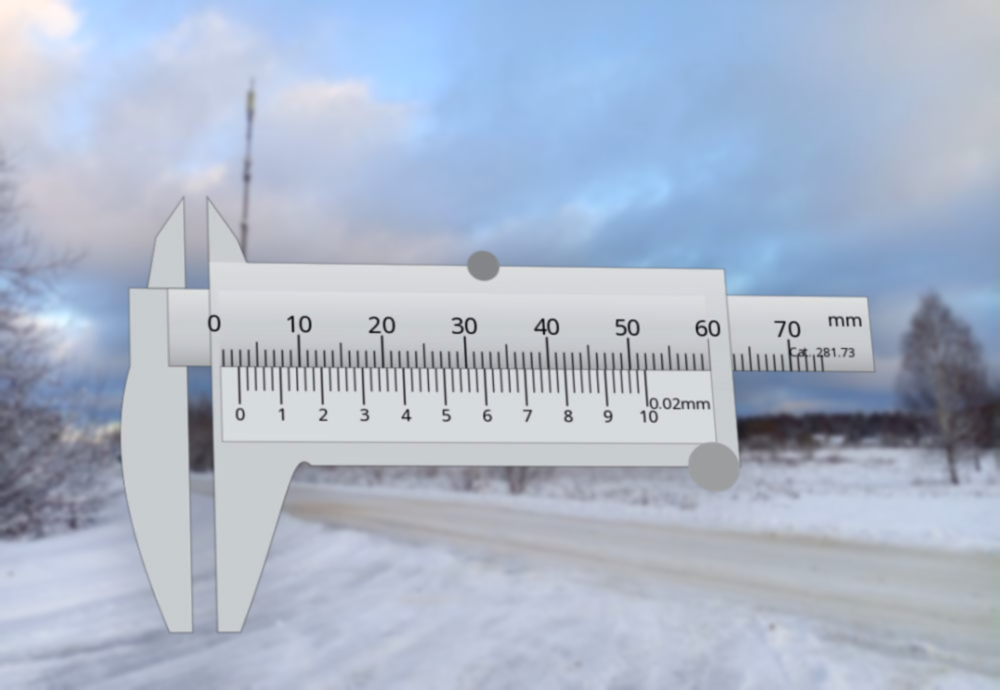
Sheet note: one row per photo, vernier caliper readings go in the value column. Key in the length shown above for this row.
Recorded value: 2.8 mm
